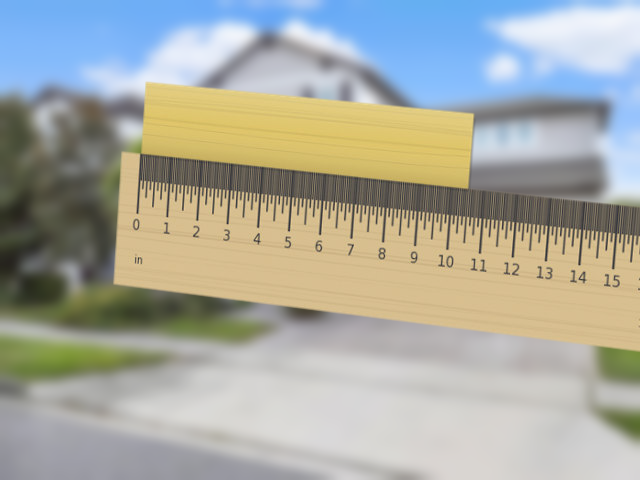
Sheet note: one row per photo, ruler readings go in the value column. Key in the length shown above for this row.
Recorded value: 10.5 in
